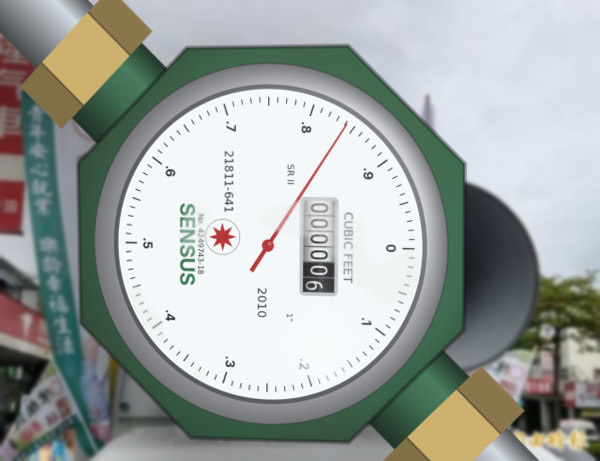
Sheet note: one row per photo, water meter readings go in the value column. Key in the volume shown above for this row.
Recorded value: 5.84 ft³
